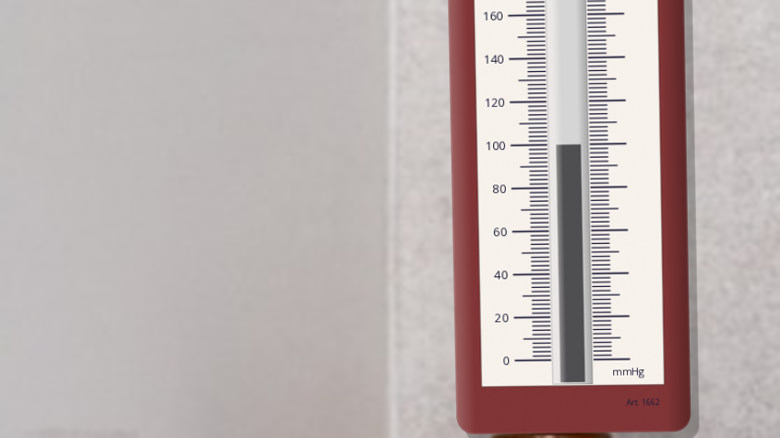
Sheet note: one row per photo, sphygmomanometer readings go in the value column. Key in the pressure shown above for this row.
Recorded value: 100 mmHg
